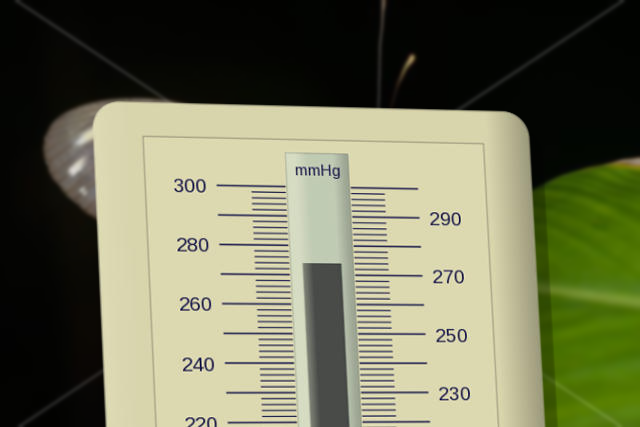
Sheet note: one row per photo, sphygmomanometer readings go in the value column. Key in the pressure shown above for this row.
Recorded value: 274 mmHg
